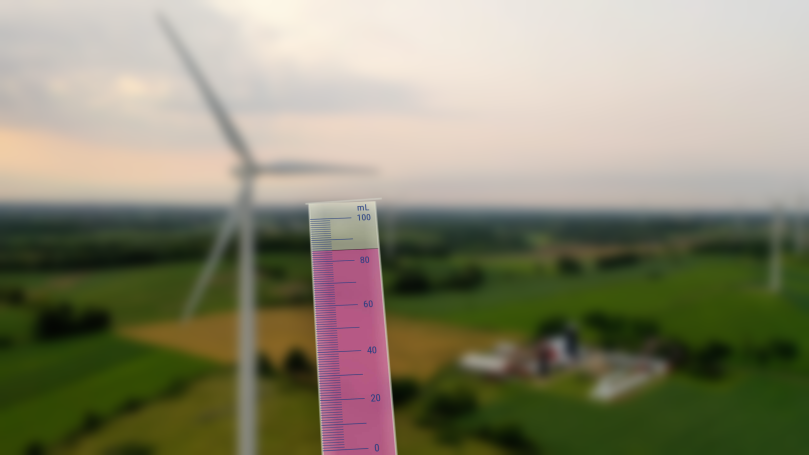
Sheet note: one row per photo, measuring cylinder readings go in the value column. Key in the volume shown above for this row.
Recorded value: 85 mL
